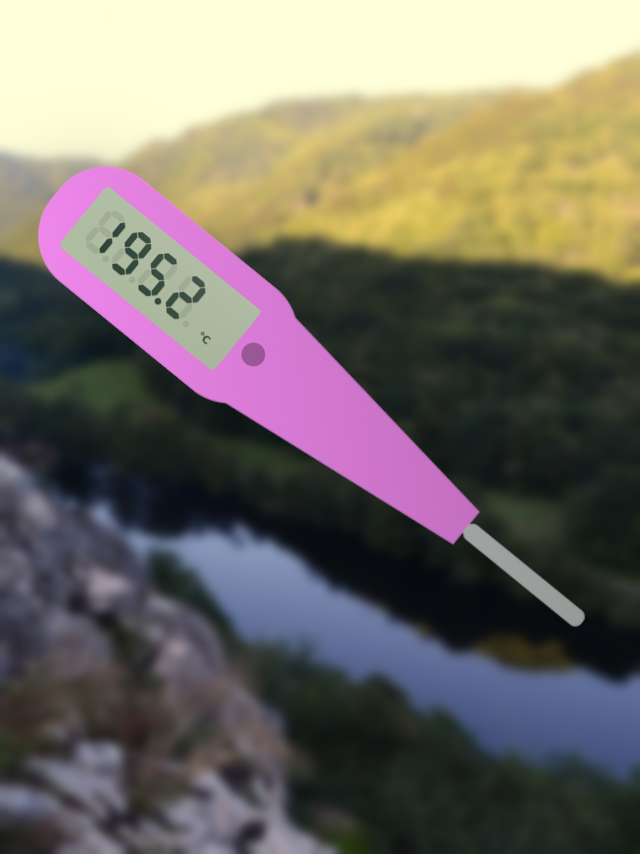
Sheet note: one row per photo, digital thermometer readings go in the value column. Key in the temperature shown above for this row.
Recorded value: 195.2 °C
